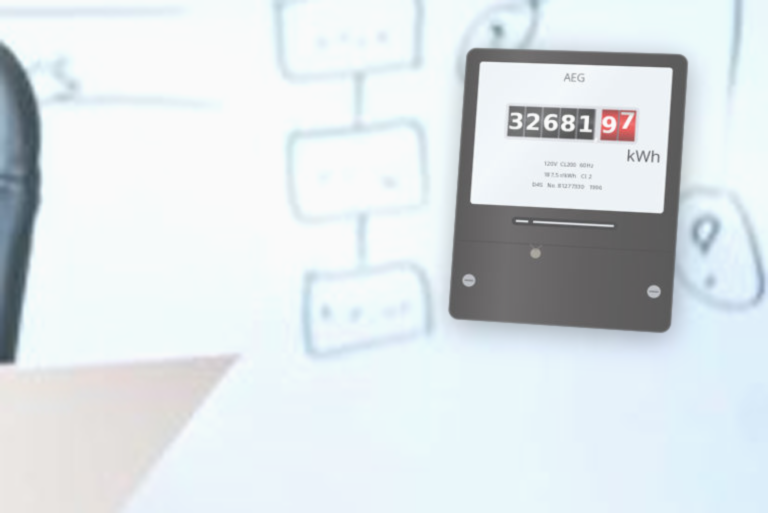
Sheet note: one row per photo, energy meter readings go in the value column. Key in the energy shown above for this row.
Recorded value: 32681.97 kWh
